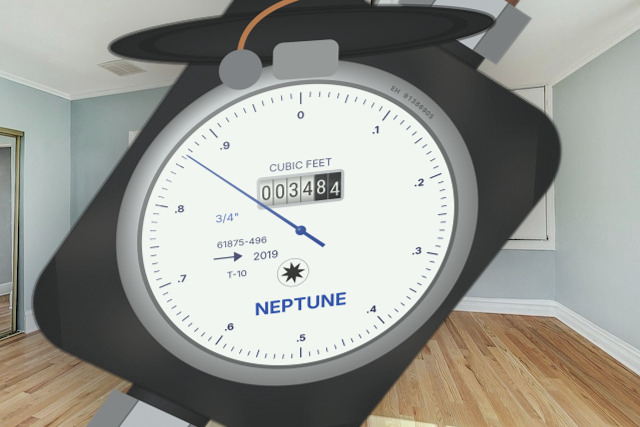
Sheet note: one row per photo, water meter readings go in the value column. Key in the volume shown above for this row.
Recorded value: 3483.86 ft³
